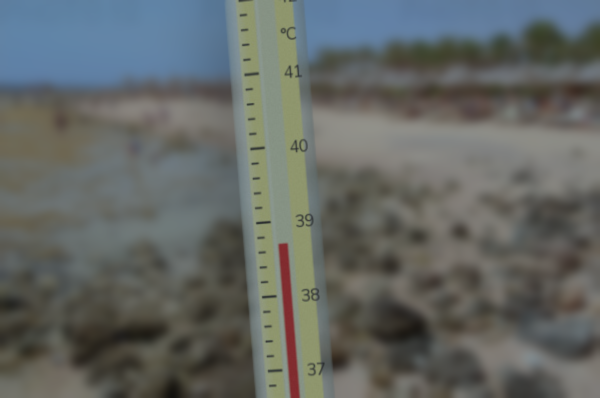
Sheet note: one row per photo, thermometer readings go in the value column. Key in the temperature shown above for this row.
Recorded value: 38.7 °C
